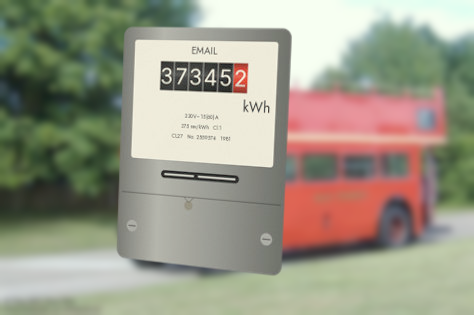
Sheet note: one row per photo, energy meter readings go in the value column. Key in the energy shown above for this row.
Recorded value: 37345.2 kWh
